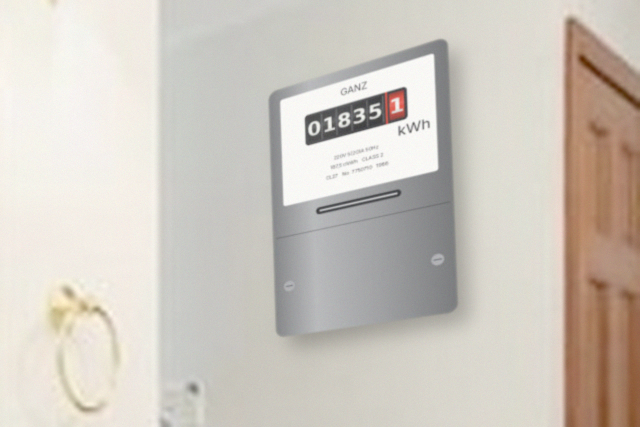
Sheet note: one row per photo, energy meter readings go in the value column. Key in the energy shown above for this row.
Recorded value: 1835.1 kWh
